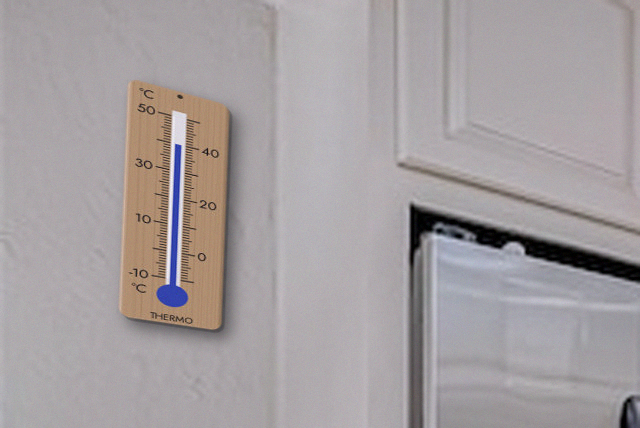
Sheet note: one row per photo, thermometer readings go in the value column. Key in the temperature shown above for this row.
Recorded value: 40 °C
